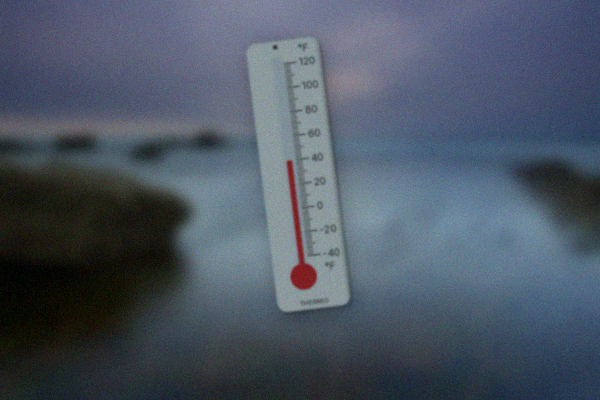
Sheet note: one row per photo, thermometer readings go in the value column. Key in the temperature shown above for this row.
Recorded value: 40 °F
